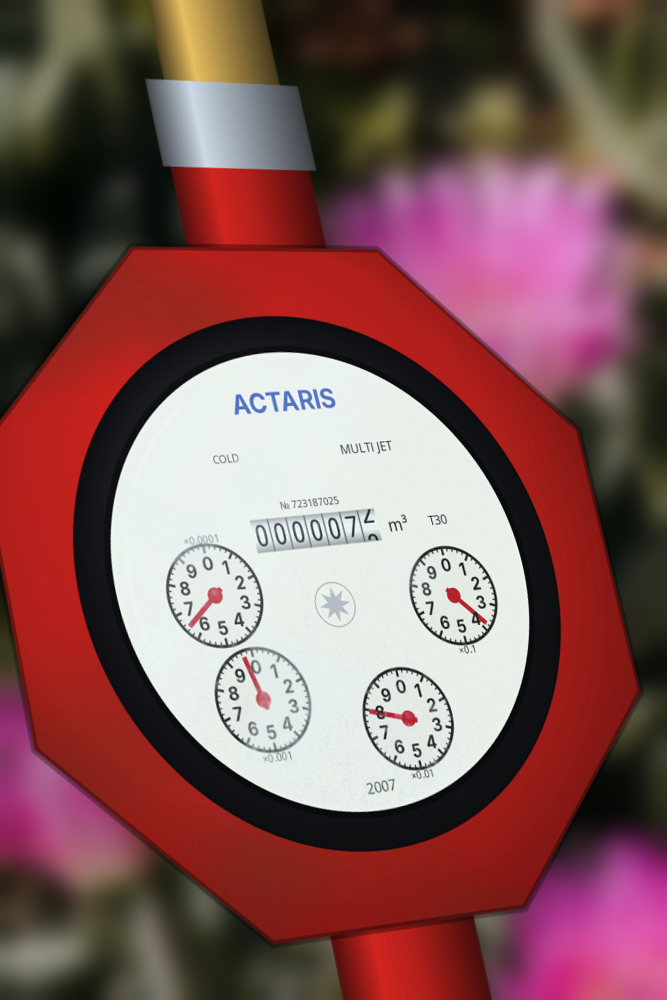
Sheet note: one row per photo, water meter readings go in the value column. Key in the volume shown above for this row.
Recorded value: 72.3796 m³
